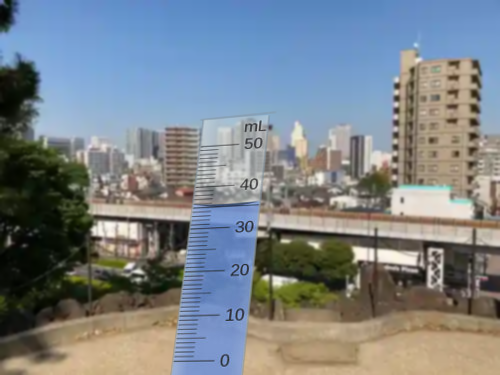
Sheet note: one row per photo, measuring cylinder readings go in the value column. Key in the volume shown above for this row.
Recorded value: 35 mL
